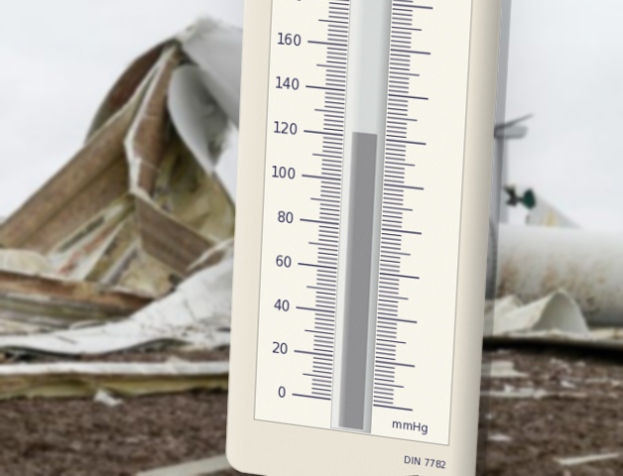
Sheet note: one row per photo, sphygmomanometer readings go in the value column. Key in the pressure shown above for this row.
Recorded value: 122 mmHg
